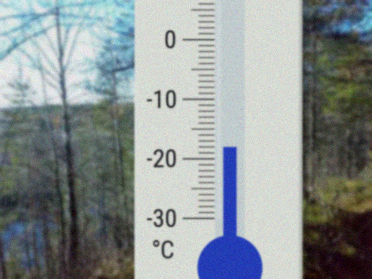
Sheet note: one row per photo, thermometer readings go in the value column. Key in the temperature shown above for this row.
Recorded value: -18 °C
